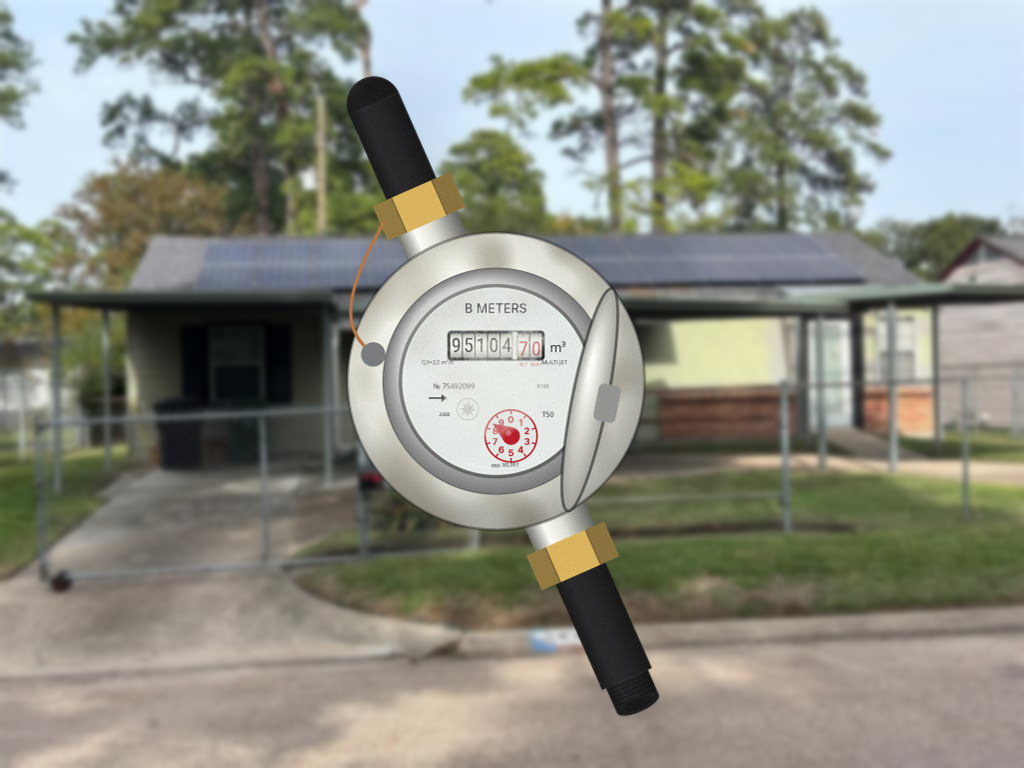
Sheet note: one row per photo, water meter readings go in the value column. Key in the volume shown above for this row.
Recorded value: 95104.698 m³
